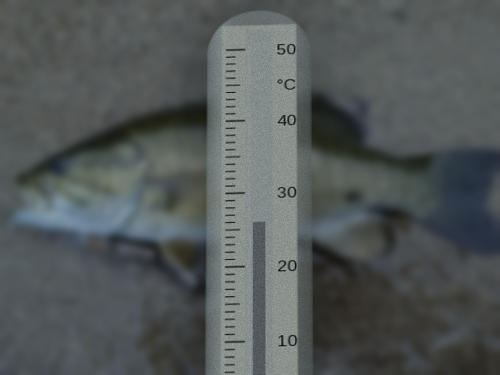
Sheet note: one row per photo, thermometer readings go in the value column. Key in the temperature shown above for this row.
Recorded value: 26 °C
